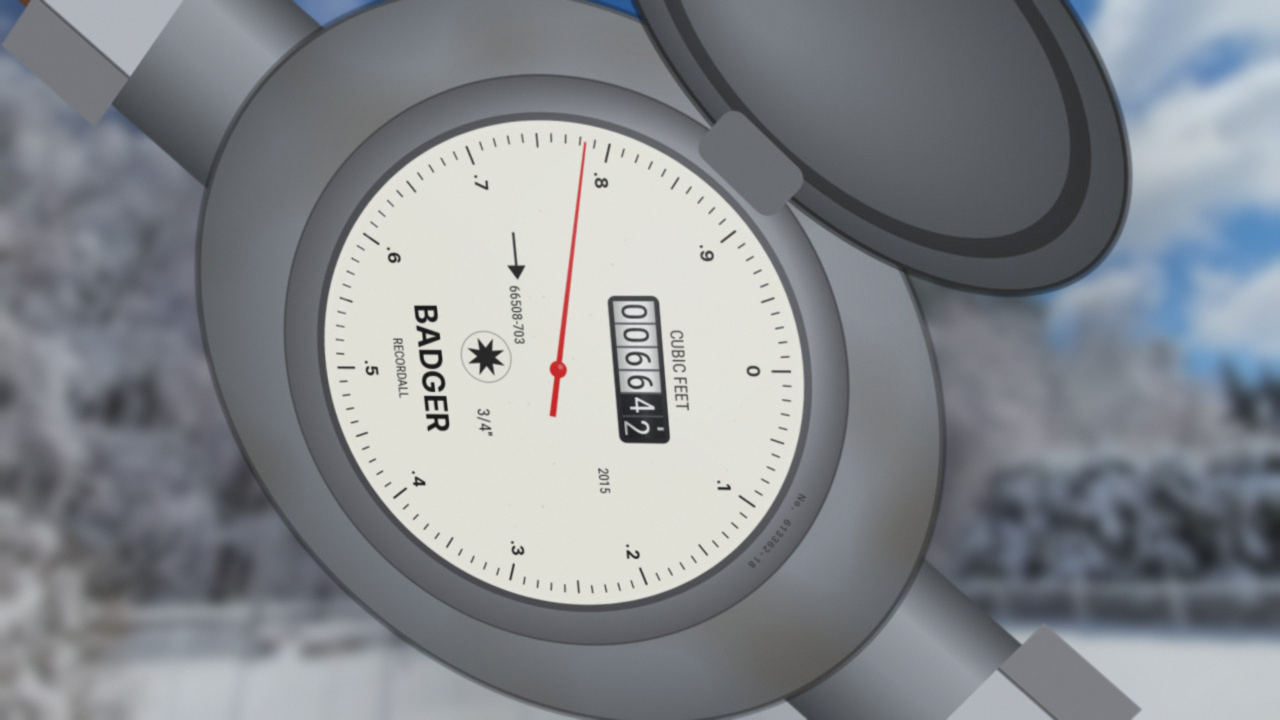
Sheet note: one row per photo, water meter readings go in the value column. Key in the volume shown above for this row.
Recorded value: 6641.78 ft³
